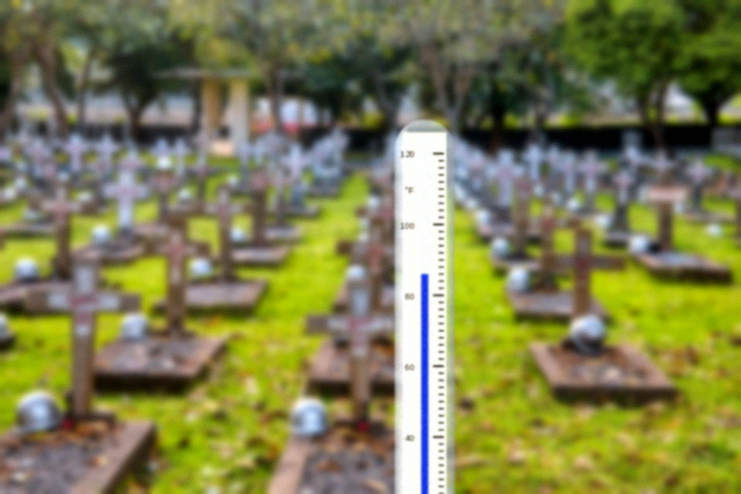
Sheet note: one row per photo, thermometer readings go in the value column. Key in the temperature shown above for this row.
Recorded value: 86 °F
